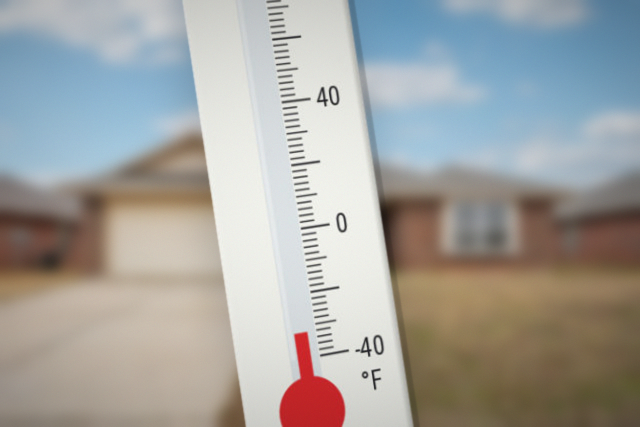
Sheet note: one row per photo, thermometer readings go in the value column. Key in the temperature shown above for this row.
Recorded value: -32 °F
